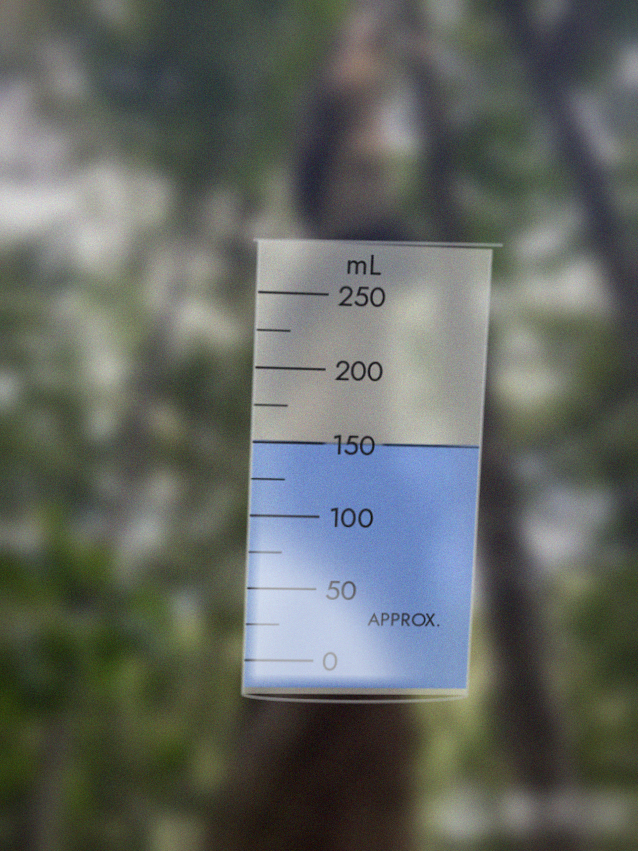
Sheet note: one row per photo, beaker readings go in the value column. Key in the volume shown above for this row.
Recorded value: 150 mL
